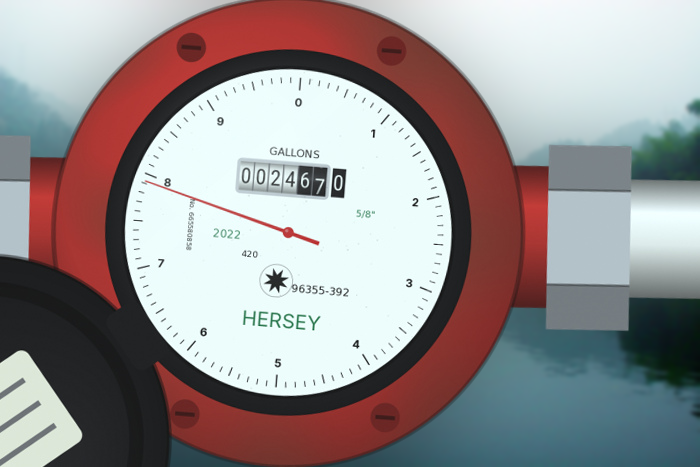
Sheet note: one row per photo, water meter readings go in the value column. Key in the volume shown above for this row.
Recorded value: 24667.9 gal
